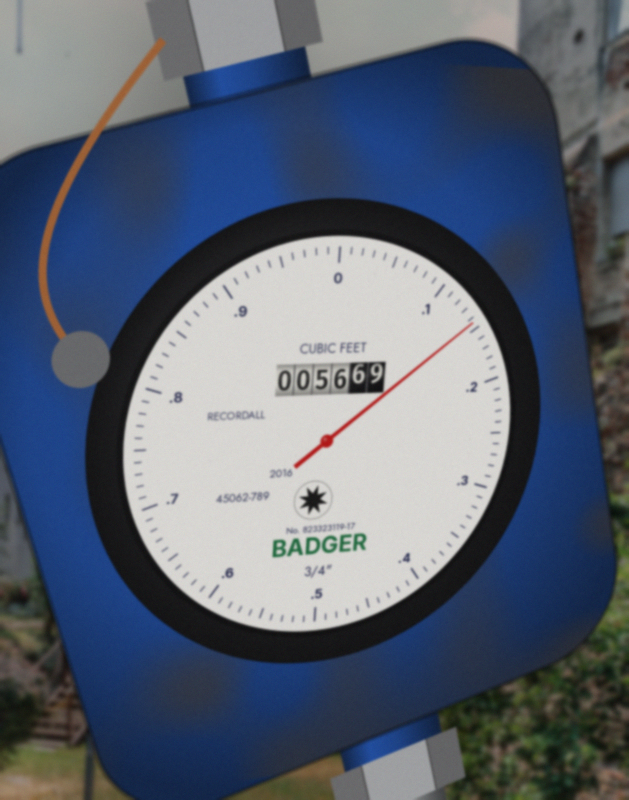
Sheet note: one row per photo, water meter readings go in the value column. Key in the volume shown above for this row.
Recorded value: 5669.14 ft³
